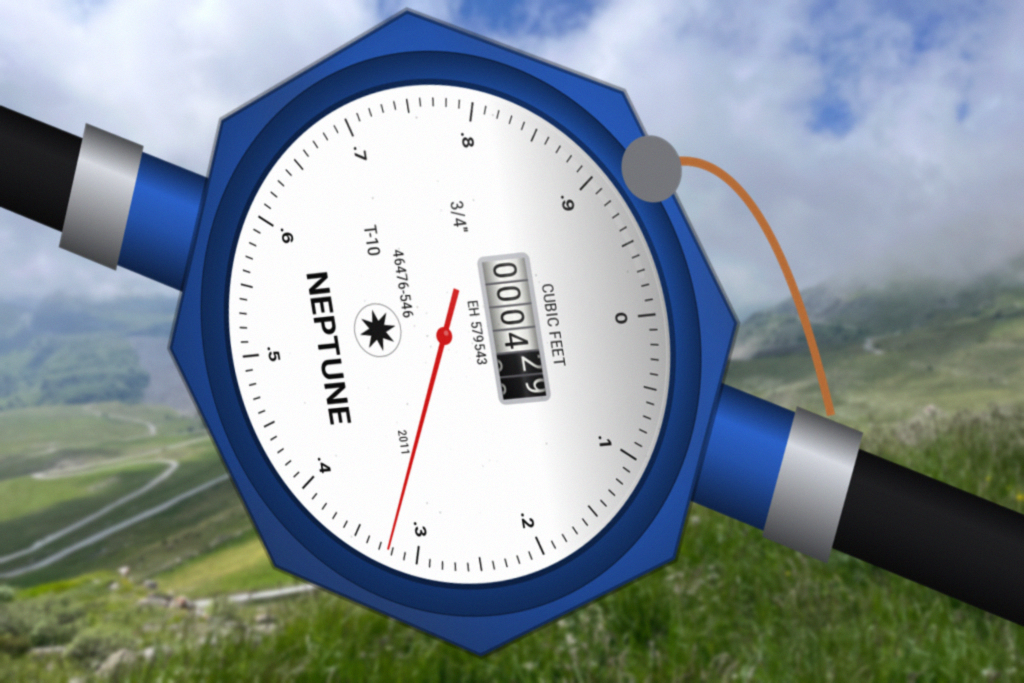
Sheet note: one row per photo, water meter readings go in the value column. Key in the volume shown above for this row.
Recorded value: 429.32 ft³
